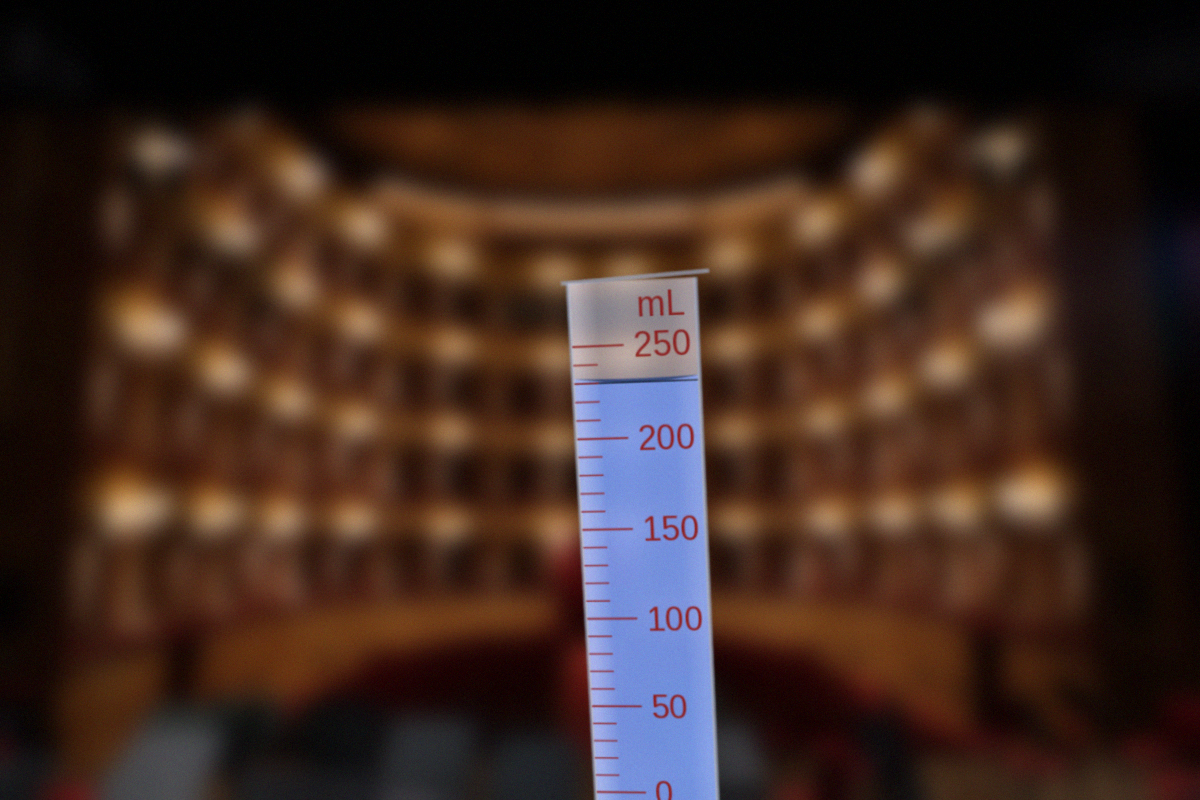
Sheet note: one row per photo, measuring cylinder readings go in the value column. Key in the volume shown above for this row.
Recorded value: 230 mL
